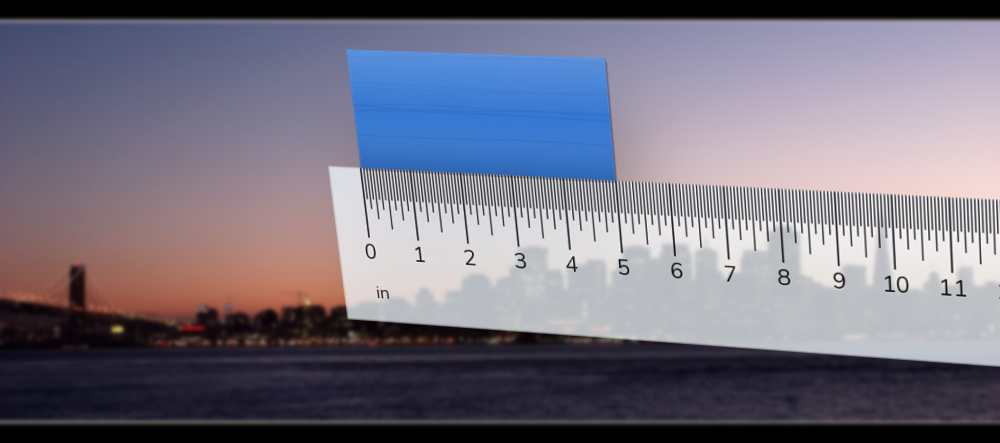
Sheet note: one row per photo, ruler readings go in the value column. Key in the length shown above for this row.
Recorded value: 5 in
